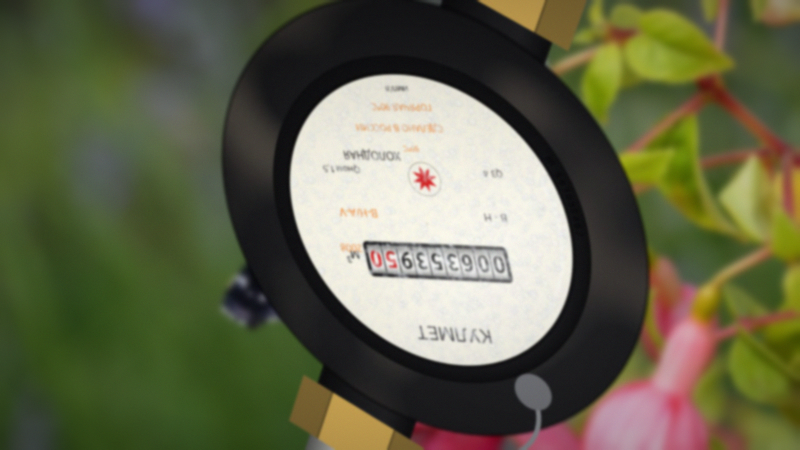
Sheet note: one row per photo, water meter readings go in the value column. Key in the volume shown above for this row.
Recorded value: 63539.50 m³
